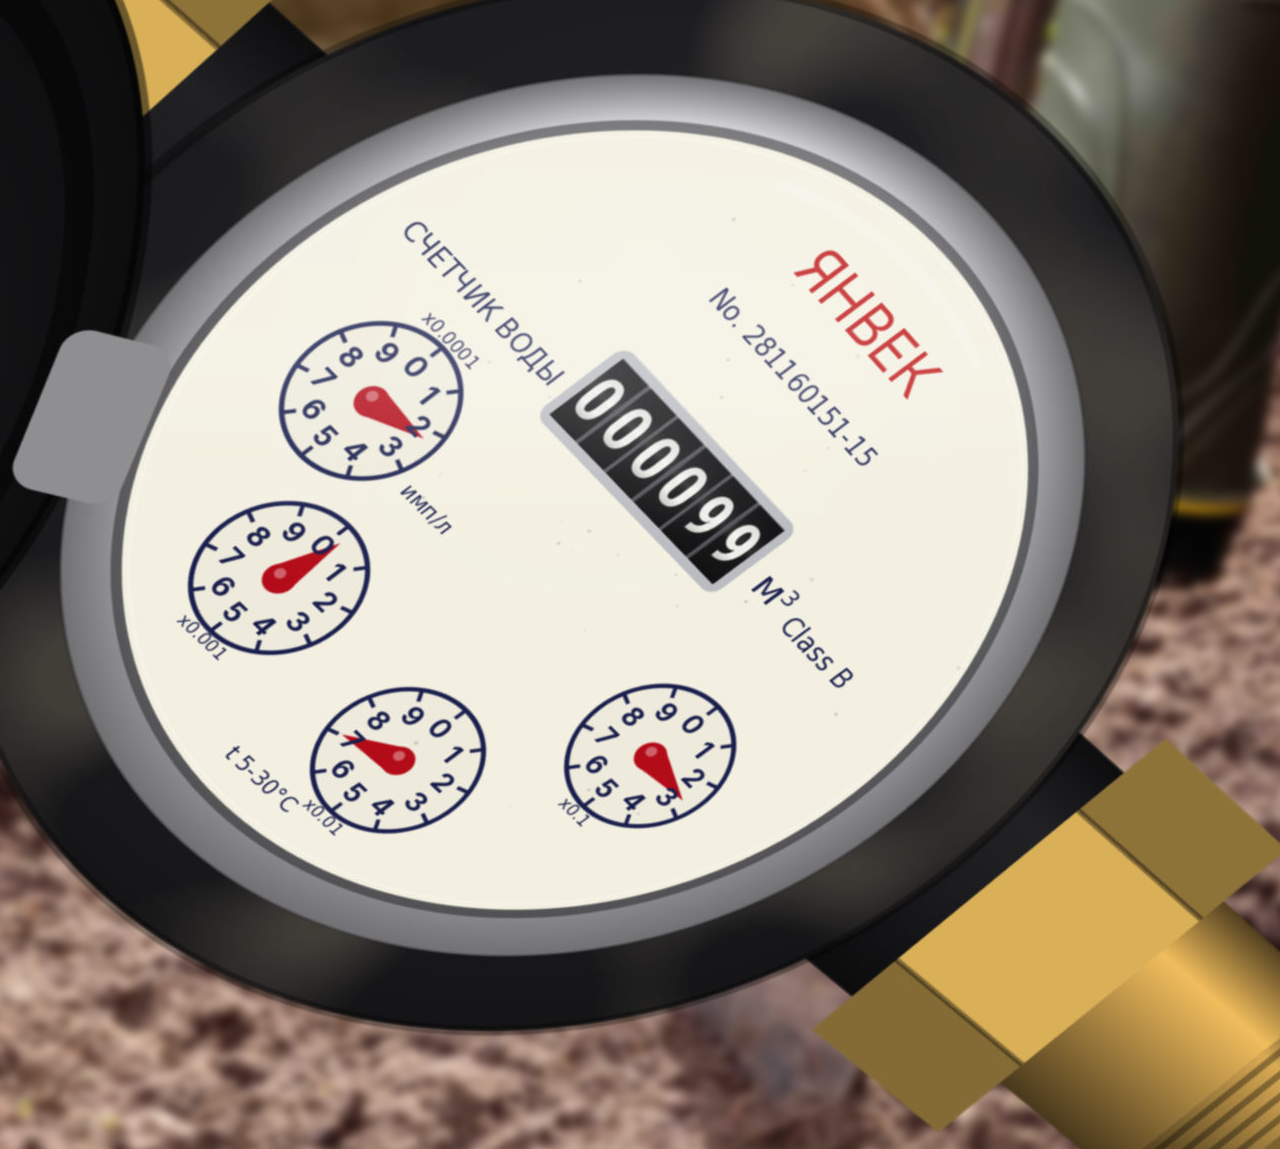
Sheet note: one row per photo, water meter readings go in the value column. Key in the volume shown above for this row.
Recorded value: 99.2702 m³
